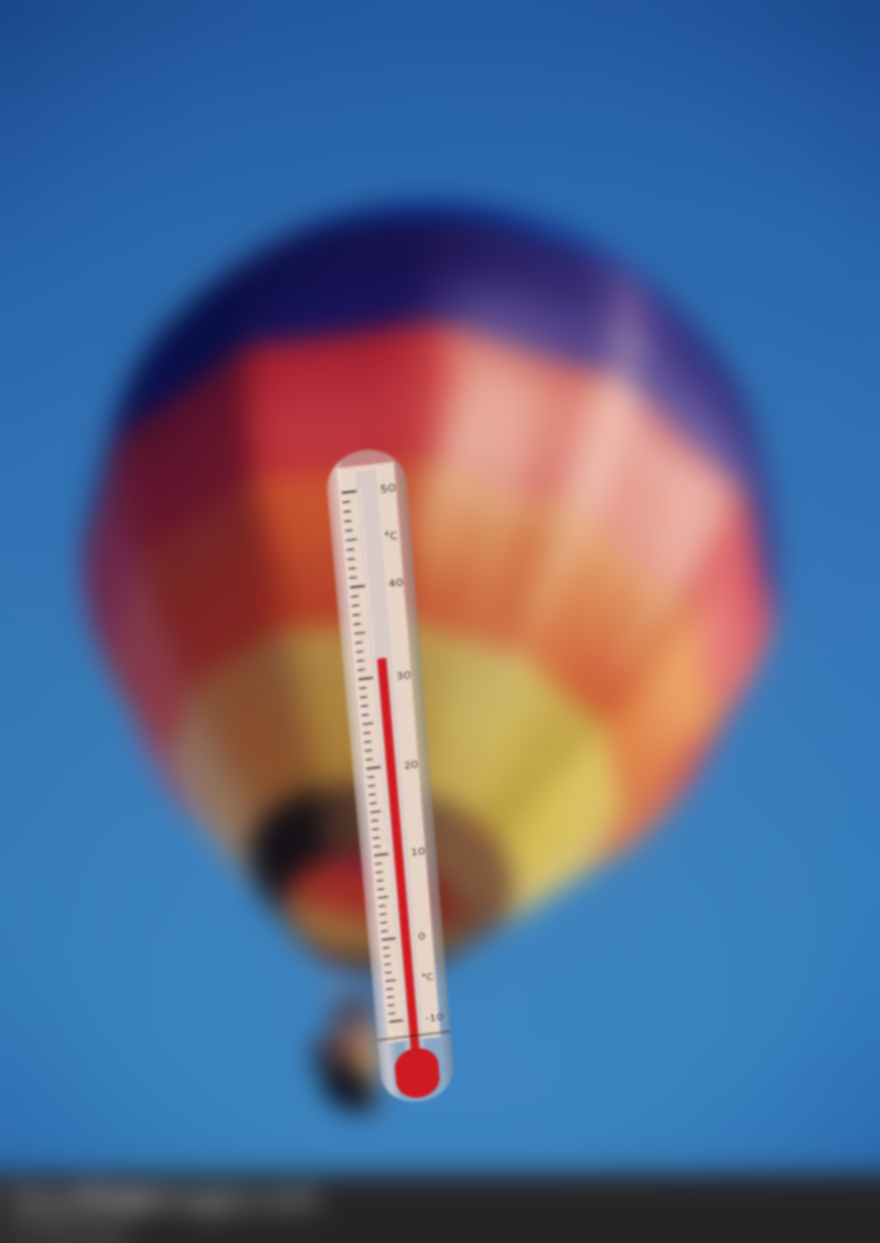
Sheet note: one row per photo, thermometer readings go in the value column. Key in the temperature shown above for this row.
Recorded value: 32 °C
